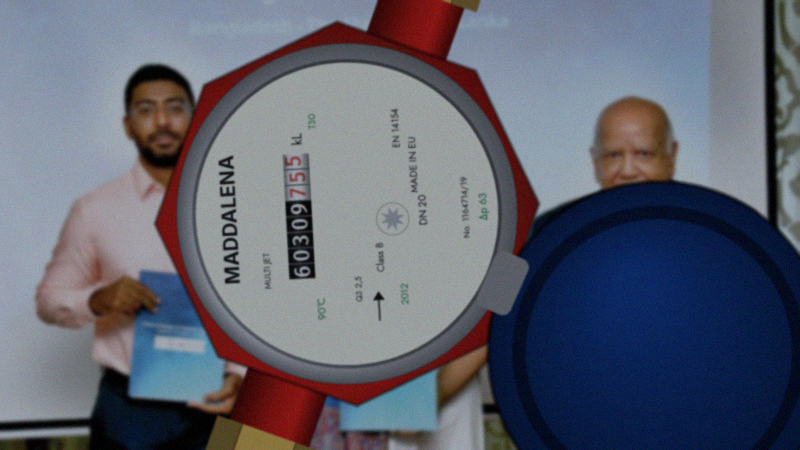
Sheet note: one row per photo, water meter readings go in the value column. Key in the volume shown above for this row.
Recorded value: 60309.755 kL
